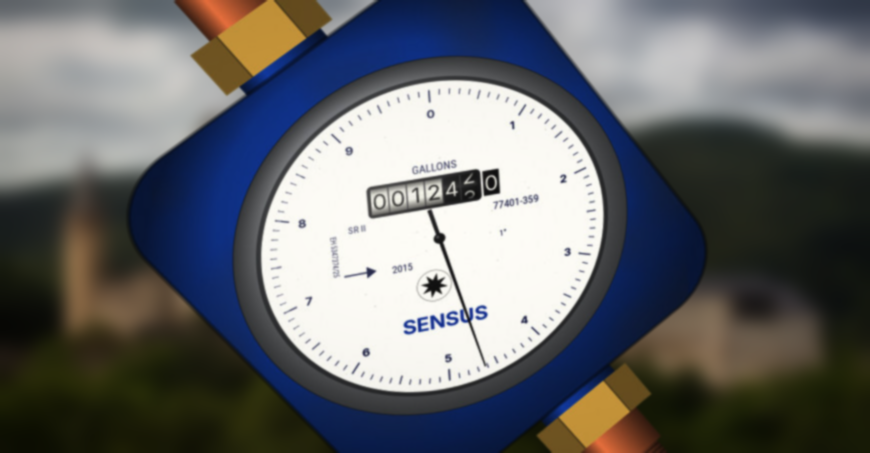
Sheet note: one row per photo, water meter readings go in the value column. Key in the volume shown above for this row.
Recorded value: 12424.6 gal
